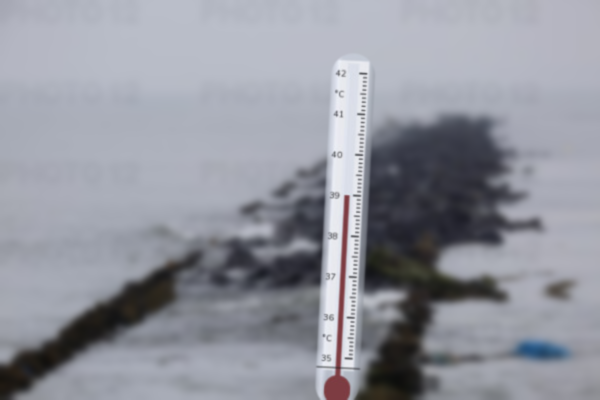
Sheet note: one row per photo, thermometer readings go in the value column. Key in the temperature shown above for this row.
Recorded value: 39 °C
